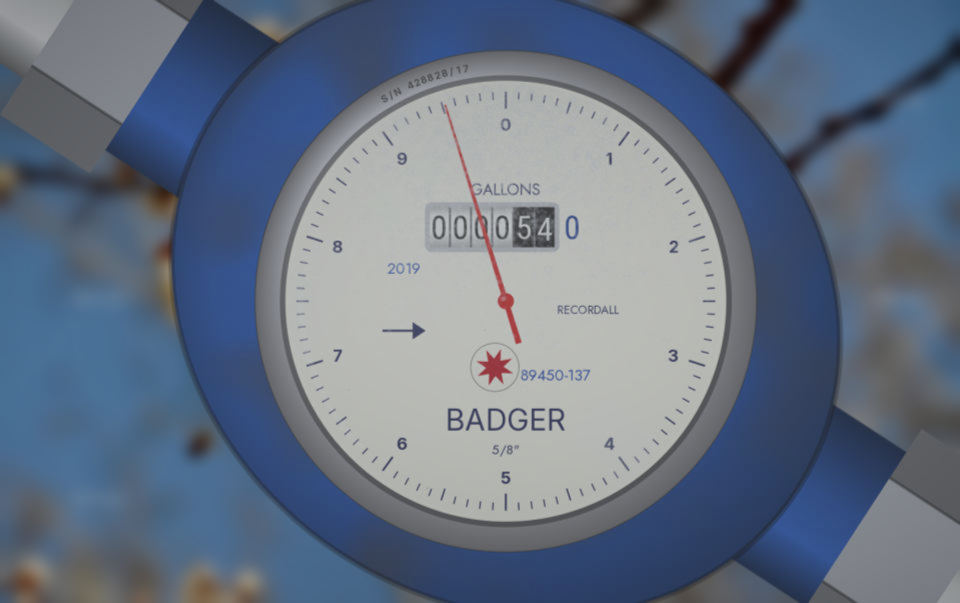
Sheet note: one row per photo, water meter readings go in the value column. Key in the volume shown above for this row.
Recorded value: 539.5 gal
